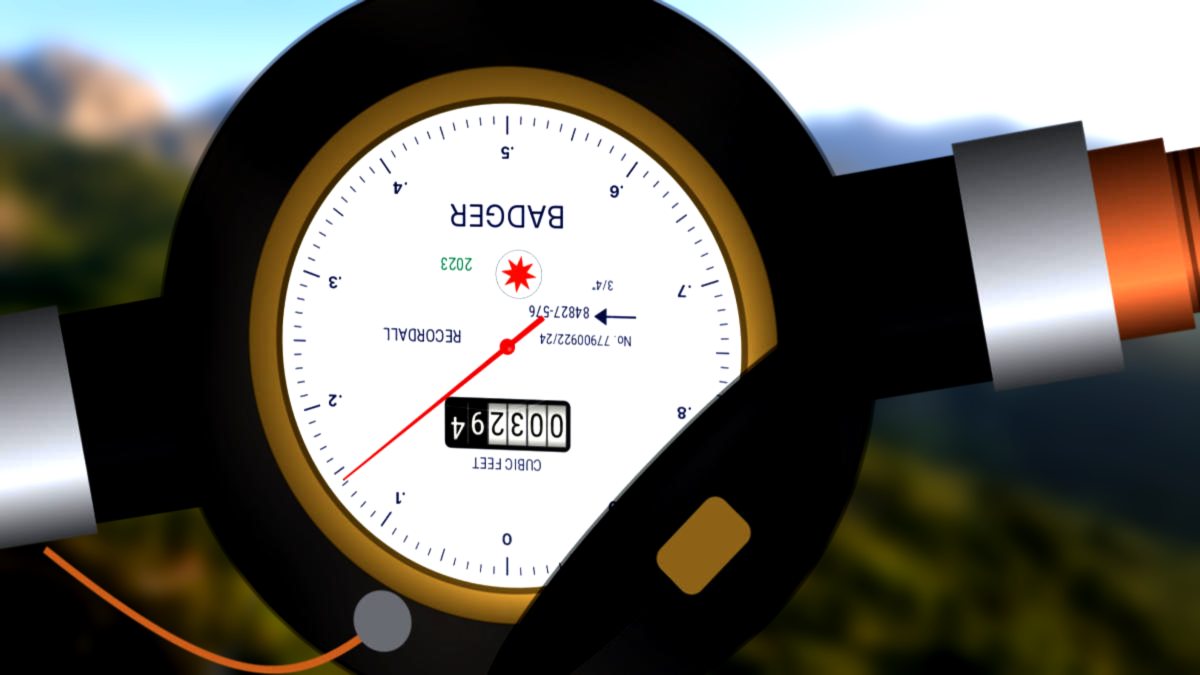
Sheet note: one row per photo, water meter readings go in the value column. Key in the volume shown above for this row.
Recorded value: 3294.14 ft³
